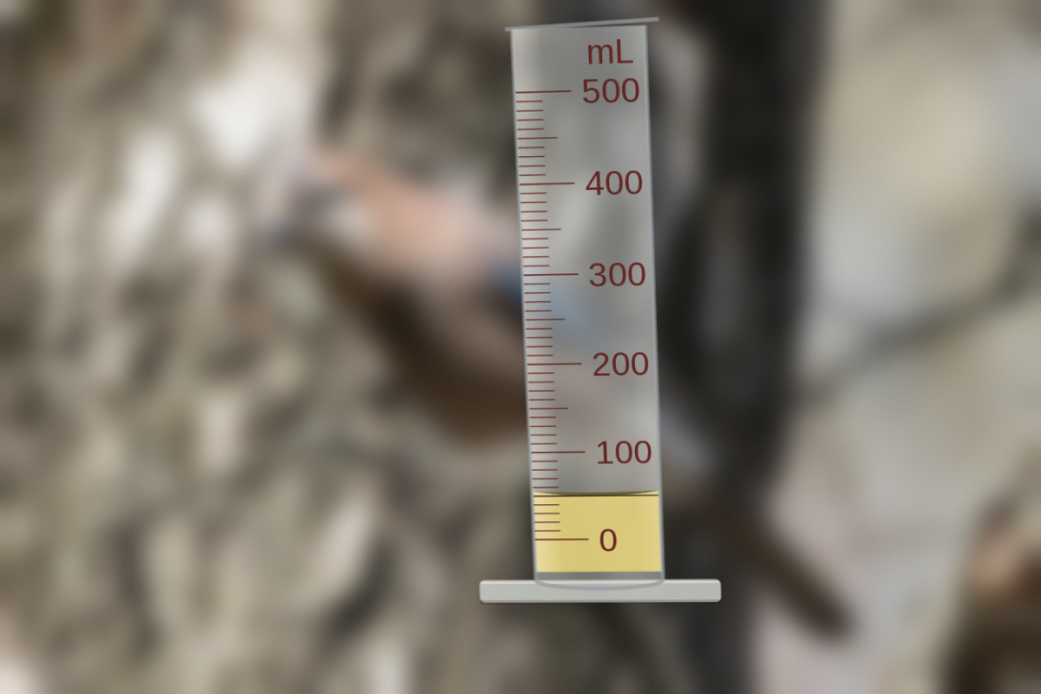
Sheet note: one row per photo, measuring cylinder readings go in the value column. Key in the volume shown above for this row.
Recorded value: 50 mL
